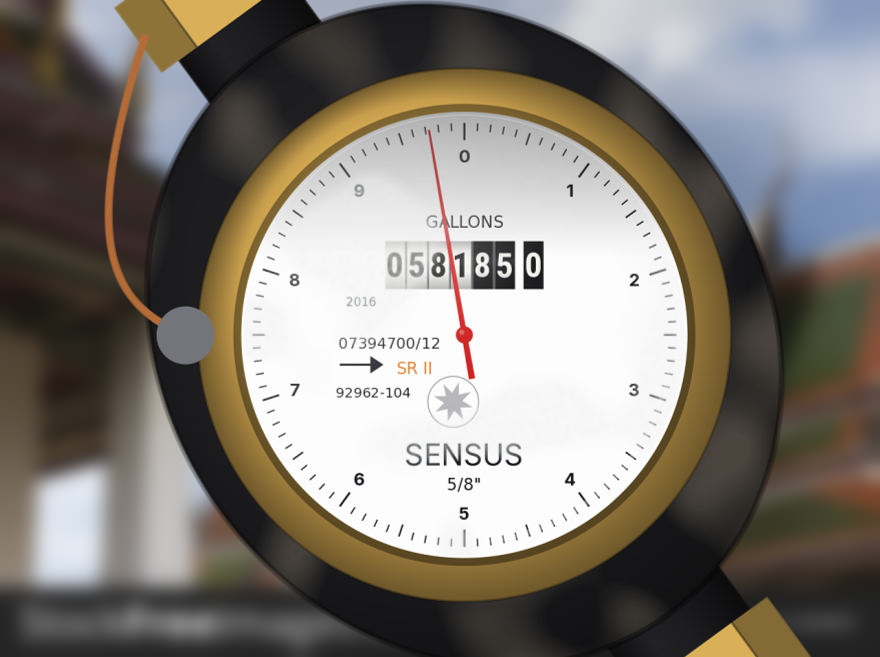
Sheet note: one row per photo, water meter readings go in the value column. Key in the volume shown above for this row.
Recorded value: 581849.7 gal
